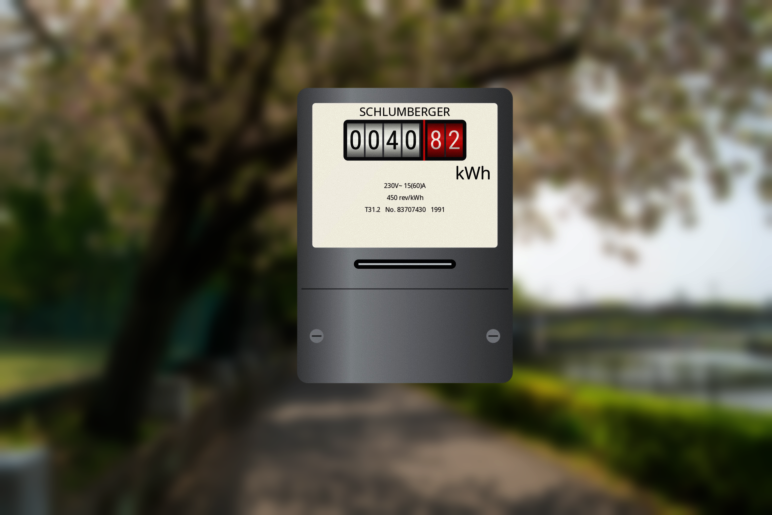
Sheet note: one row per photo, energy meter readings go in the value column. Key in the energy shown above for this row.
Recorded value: 40.82 kWh
